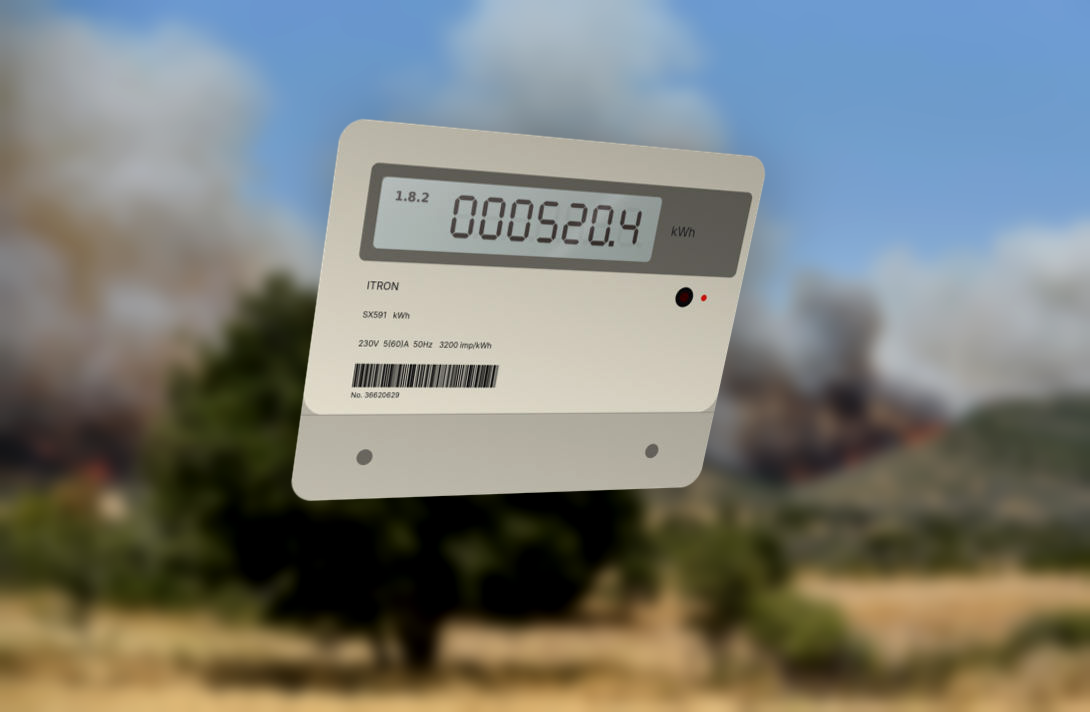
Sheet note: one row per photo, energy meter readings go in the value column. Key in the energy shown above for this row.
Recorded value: 520.4 kWh
